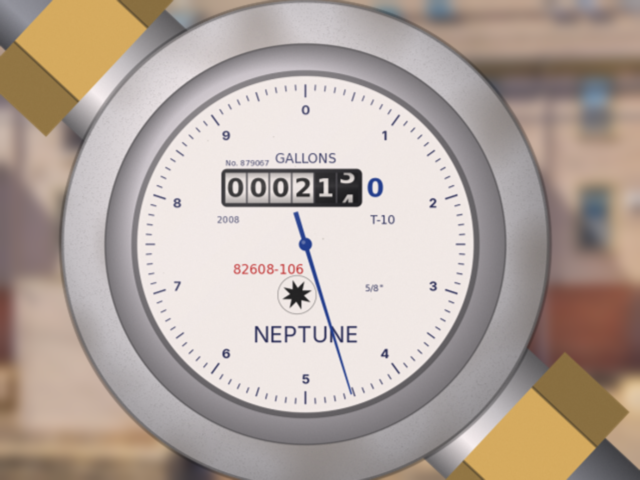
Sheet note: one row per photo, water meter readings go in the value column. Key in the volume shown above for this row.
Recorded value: 2134.5 gal
